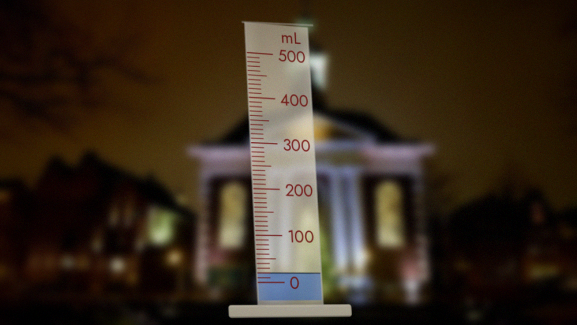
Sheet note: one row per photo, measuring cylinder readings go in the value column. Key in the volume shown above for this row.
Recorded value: 20 mL
